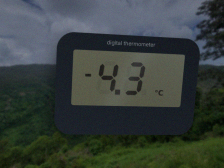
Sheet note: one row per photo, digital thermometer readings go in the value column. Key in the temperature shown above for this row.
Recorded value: -4.3 °C
